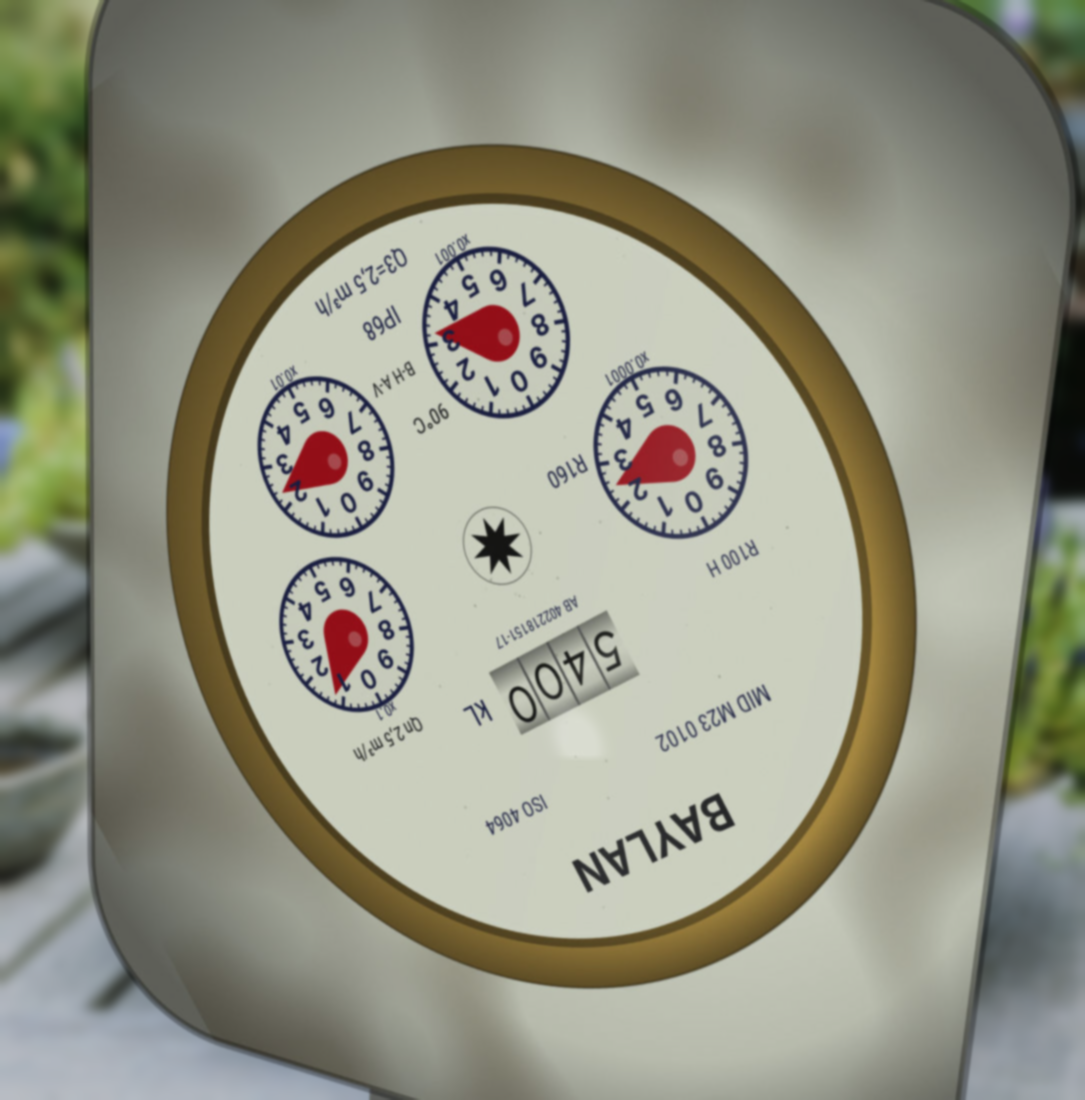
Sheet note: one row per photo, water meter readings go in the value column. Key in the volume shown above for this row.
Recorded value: 5400.1232 kL
